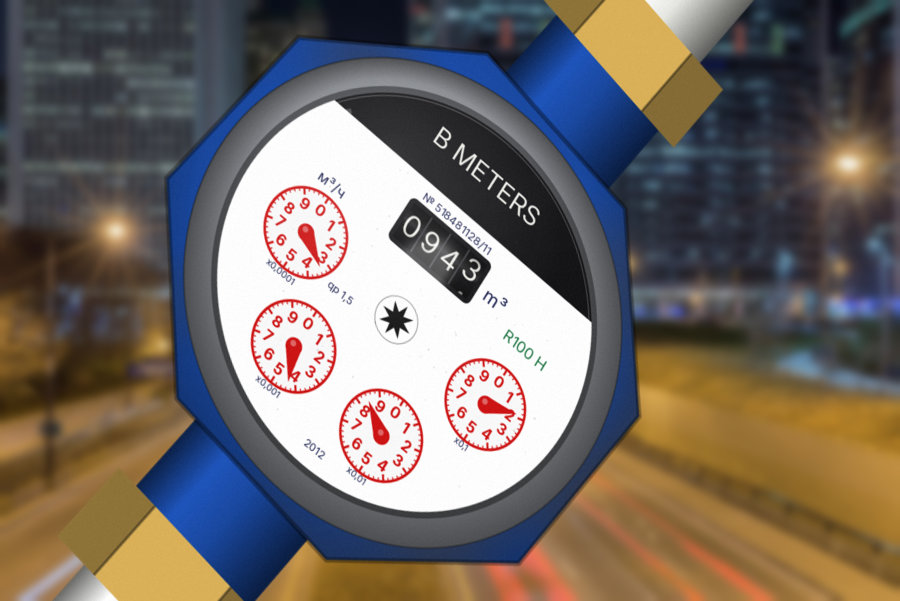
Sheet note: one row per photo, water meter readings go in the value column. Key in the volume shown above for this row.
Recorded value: 943.1843 m³
